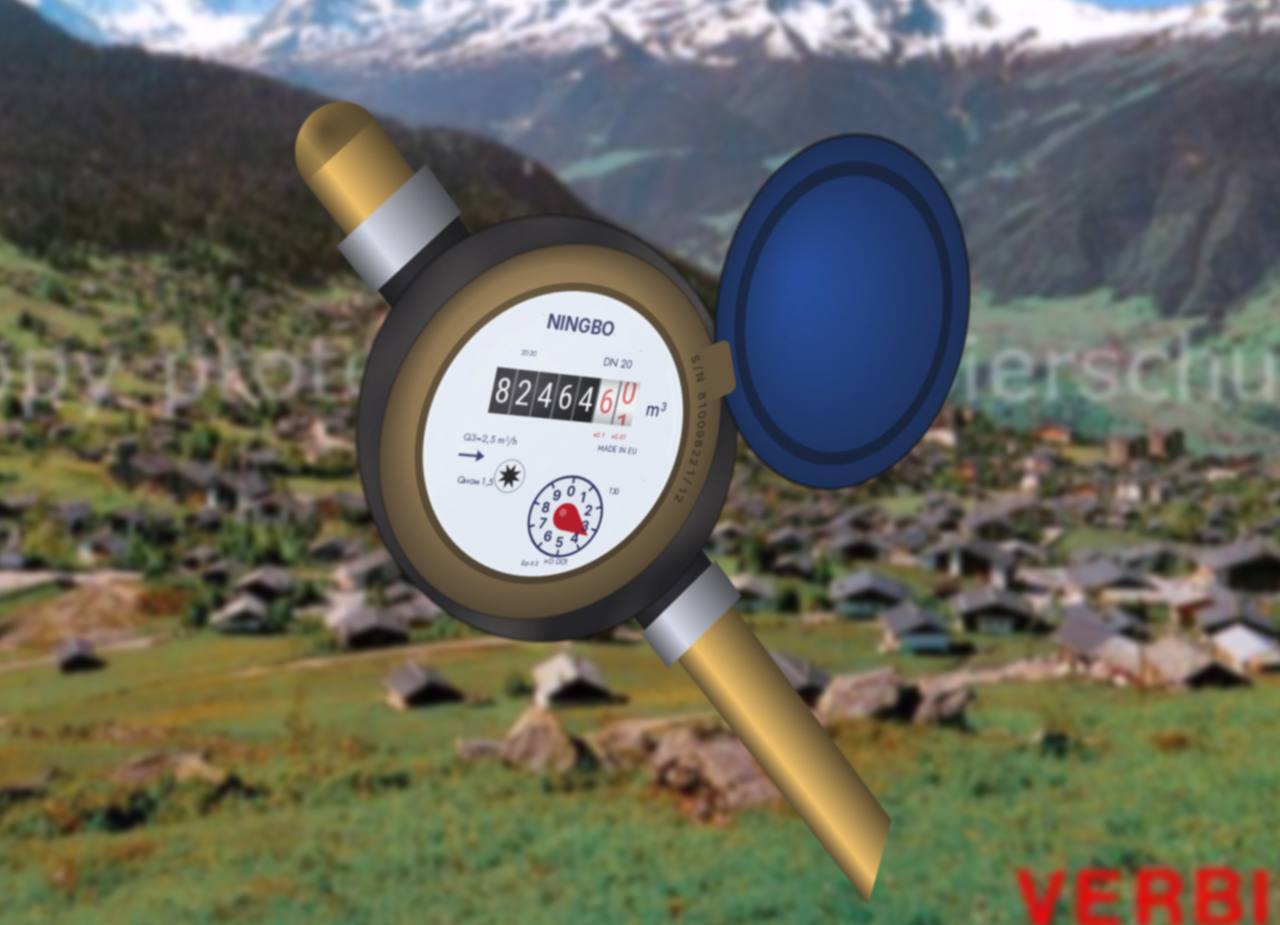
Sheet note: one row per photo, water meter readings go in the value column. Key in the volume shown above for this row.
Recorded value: 82464.603 m³
